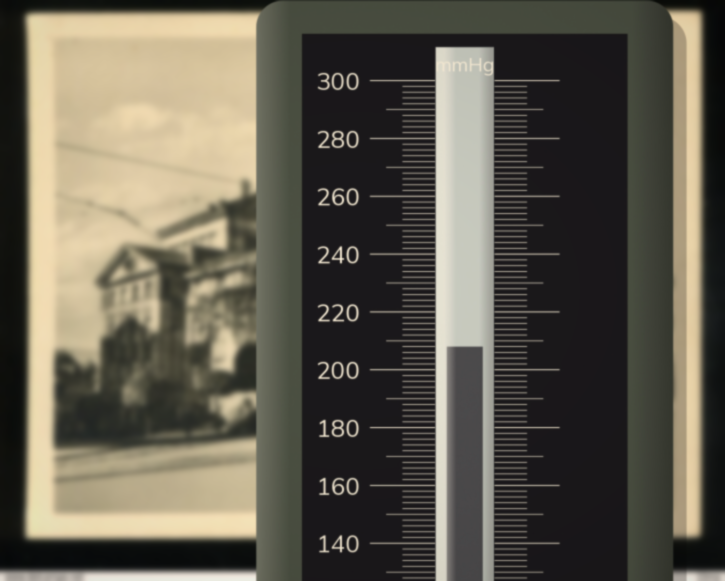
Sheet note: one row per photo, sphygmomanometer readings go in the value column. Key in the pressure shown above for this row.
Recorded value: 208 mmHg
